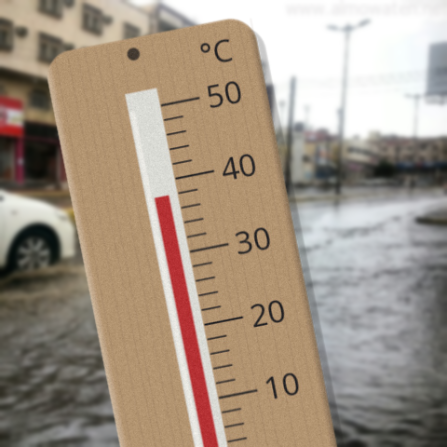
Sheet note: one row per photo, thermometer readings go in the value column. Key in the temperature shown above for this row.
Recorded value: 38 °C
